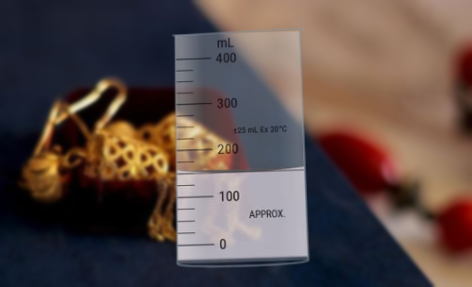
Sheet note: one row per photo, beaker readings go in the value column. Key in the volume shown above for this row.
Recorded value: 150 mL
